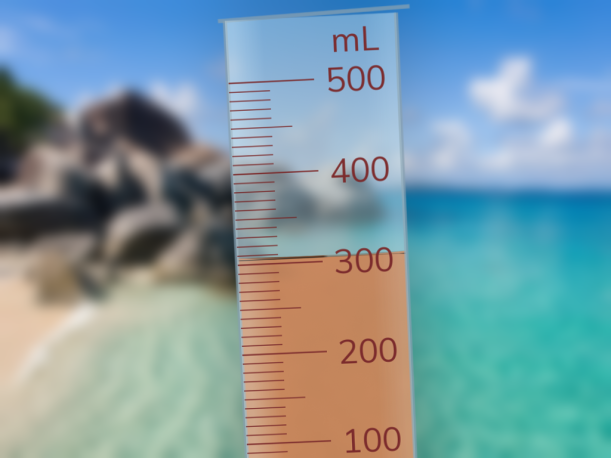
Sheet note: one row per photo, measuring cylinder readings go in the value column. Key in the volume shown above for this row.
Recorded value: 305 mL
